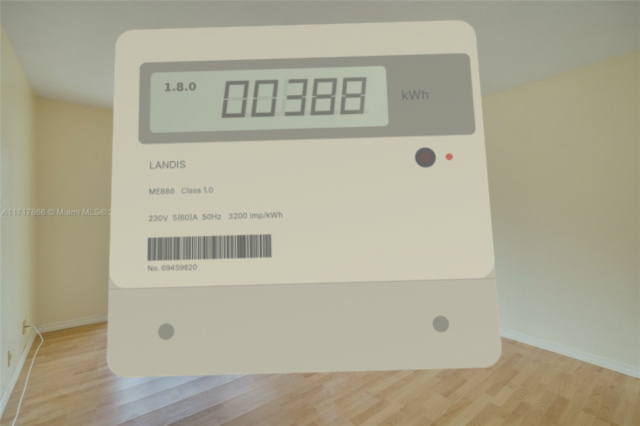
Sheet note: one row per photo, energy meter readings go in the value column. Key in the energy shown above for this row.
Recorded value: 388 kWh
